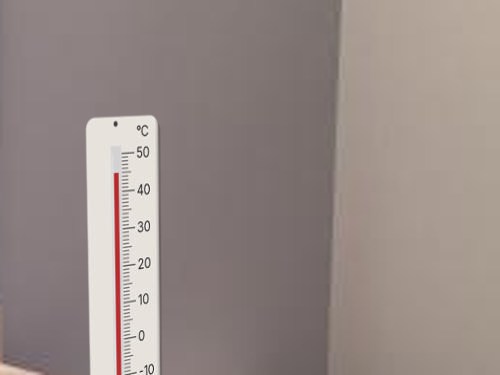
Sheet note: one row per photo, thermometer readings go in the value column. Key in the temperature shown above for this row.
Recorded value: 45 °C
